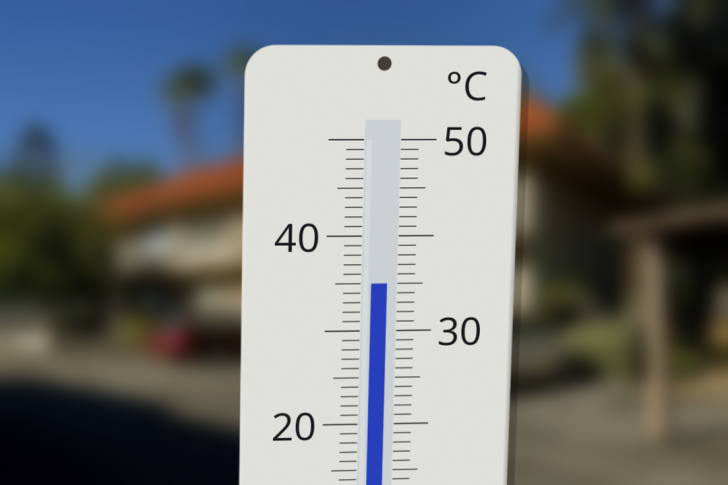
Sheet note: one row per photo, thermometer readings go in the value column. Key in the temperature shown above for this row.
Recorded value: 35 °C
